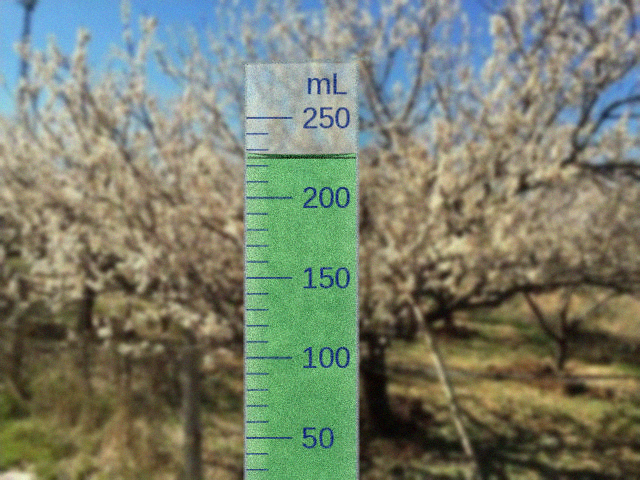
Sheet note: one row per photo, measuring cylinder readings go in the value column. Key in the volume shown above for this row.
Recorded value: 225 mL
